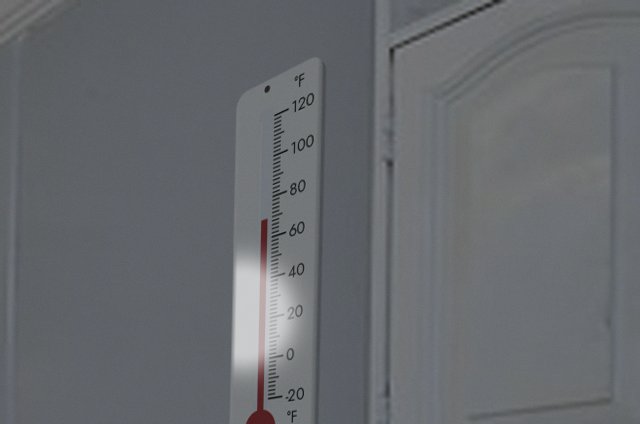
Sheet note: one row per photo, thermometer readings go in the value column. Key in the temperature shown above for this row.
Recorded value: 70 °F
